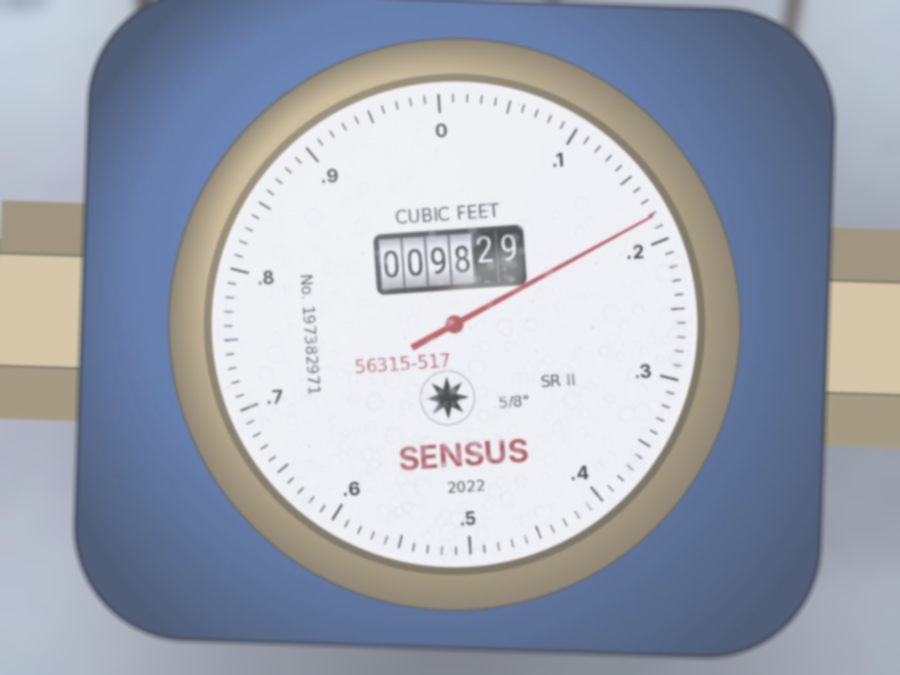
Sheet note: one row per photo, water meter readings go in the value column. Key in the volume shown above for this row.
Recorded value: 9829.18 ft³
